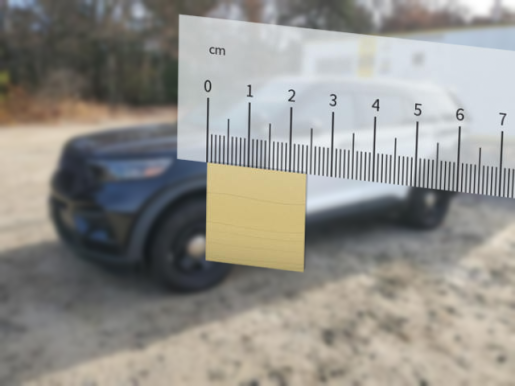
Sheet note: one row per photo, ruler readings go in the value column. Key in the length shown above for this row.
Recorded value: 2.4 cm
